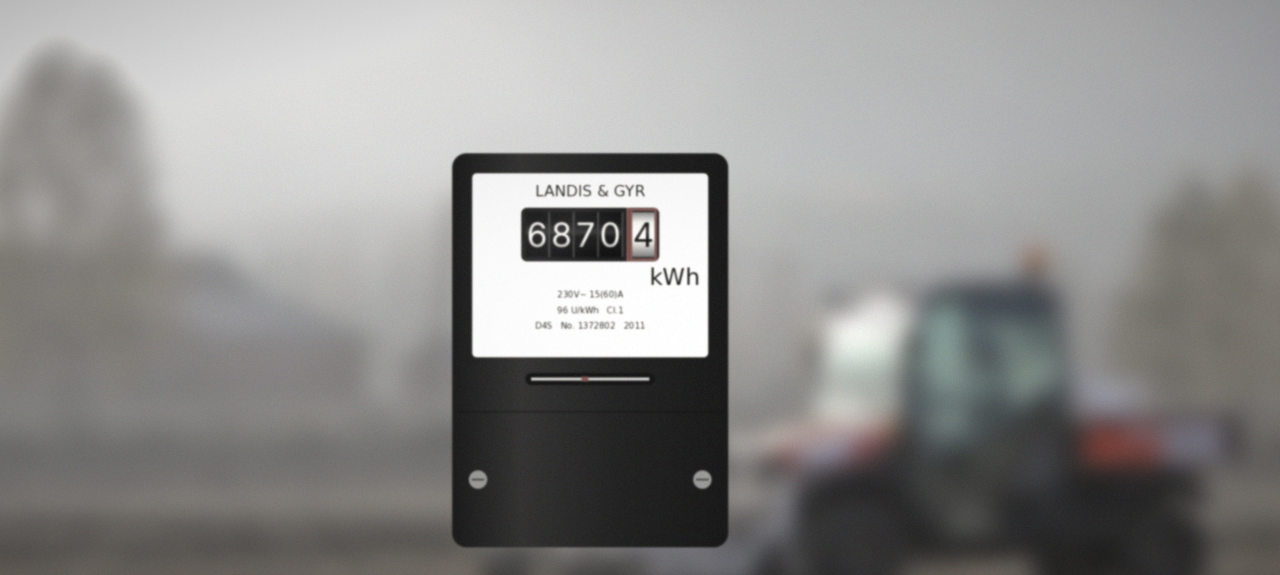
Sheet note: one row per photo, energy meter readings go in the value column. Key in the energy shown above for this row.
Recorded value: 6870.4 kWh
